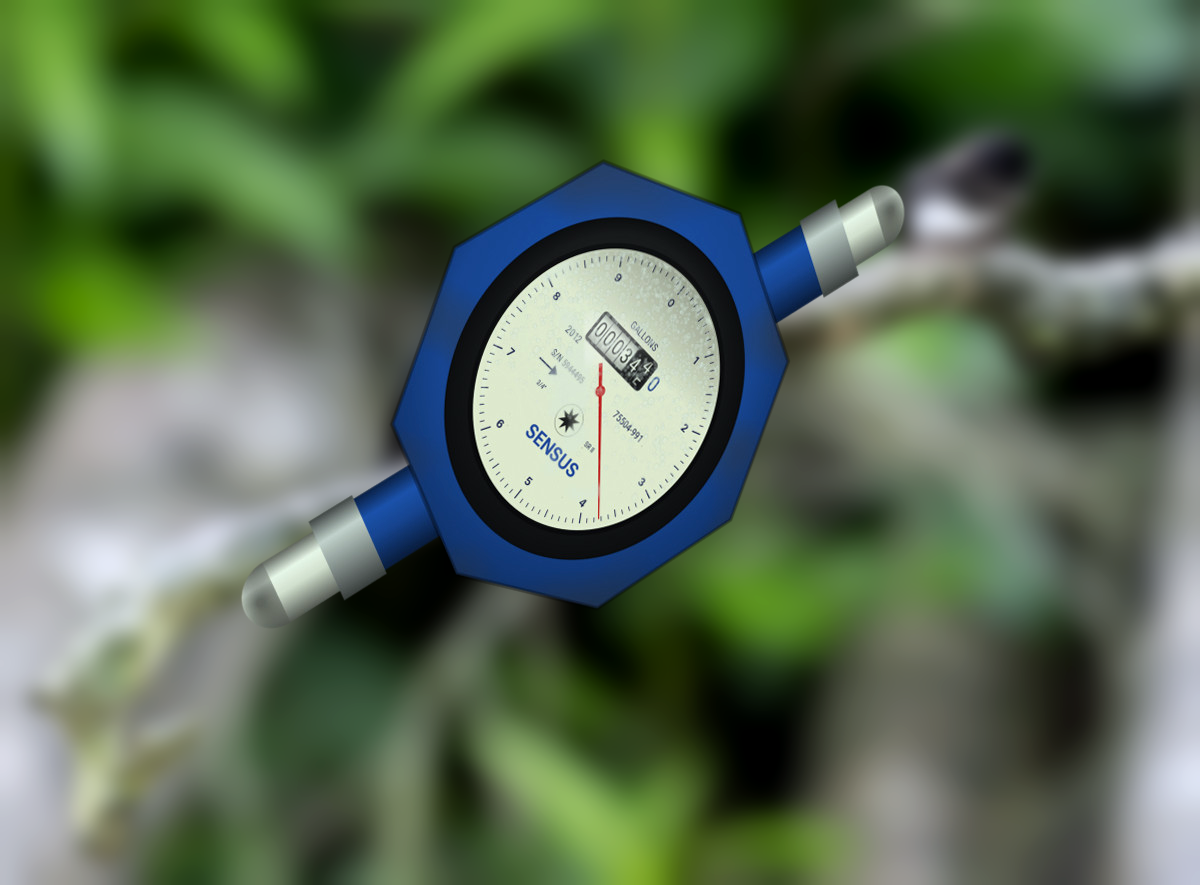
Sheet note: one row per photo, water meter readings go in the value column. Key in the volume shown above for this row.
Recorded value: 3443.7 gal
